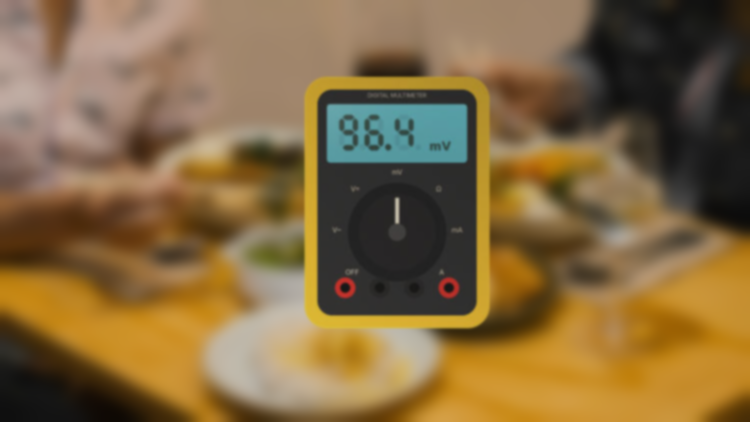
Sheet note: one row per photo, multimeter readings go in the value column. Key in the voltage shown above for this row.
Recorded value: 96.4 mV
